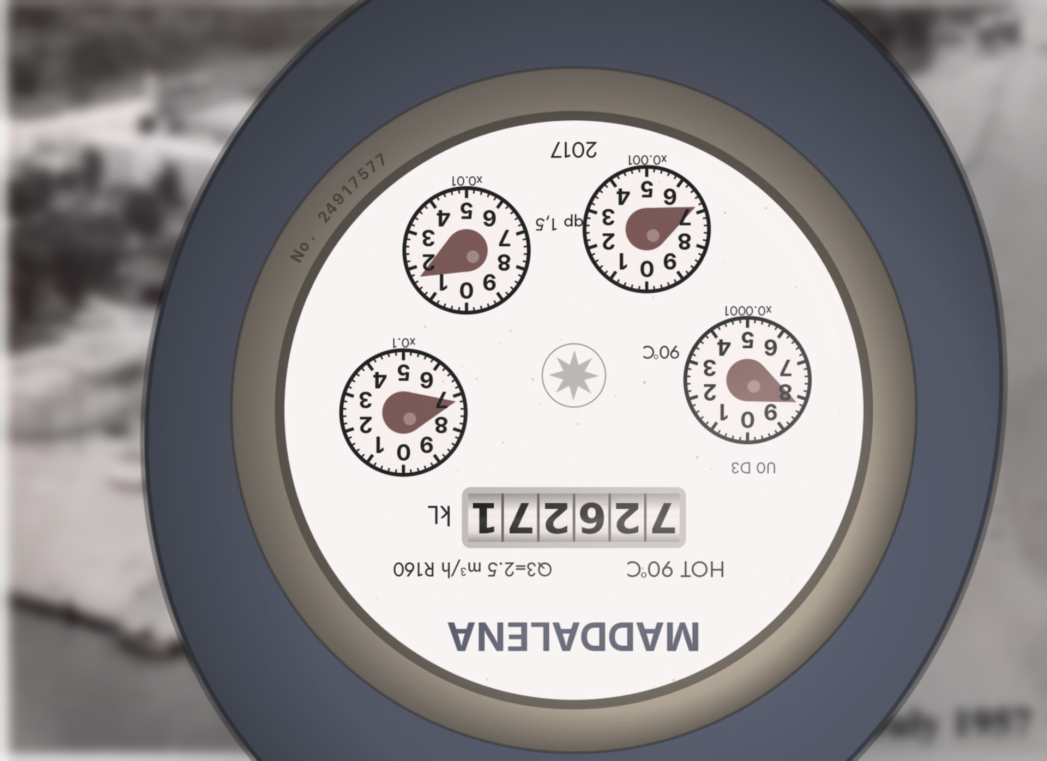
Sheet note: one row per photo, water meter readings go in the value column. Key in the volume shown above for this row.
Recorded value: 726271.7168 kL
